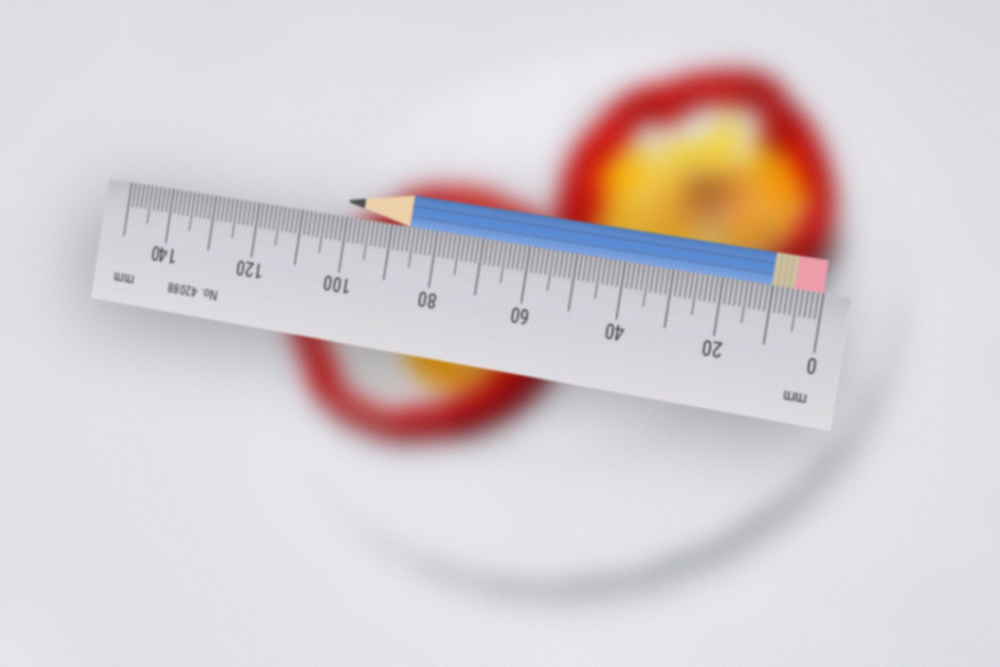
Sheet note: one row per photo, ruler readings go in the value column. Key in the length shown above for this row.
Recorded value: 100 mm
